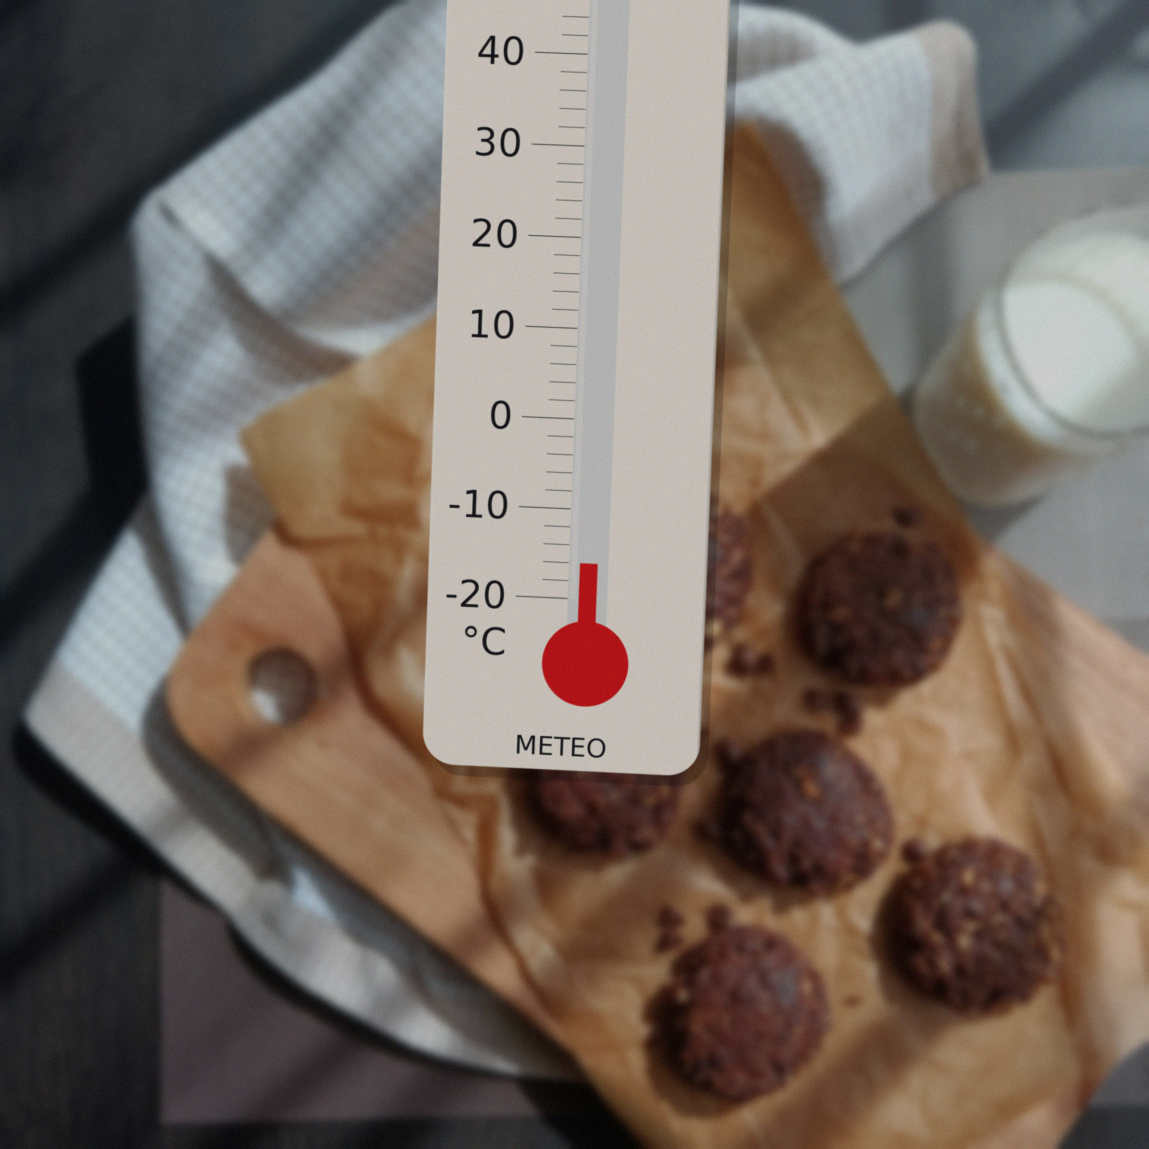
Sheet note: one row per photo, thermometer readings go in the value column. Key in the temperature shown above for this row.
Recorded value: -16 °C
